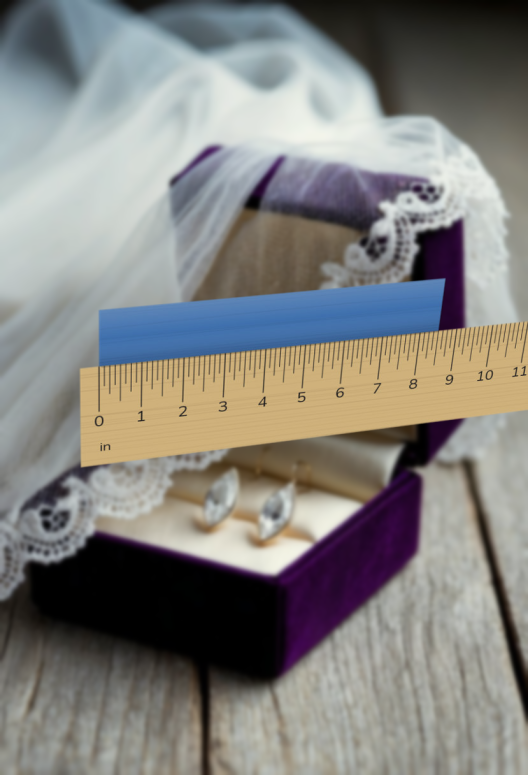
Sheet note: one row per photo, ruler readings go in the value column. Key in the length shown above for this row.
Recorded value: 8.5 in
